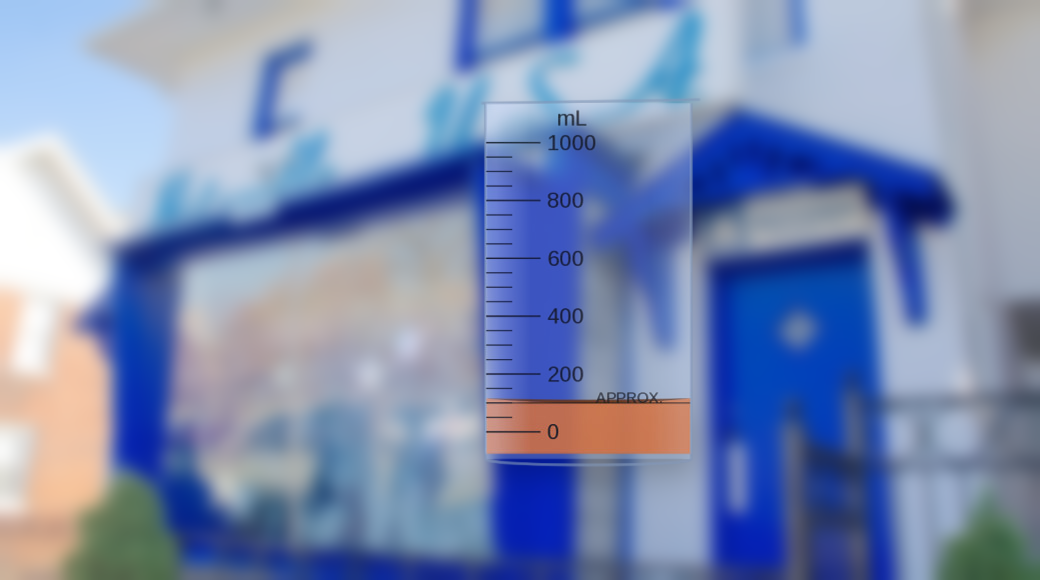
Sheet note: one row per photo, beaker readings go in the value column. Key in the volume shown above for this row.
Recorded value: 100 mL
